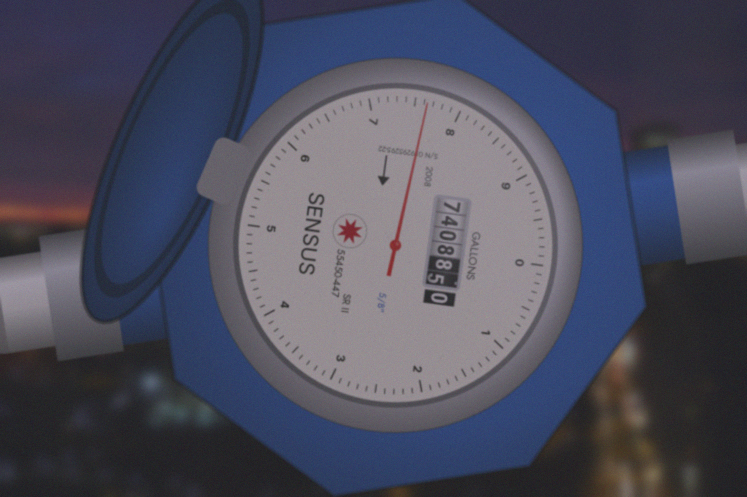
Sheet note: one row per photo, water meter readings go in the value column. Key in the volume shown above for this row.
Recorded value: 7408847.6 gal
